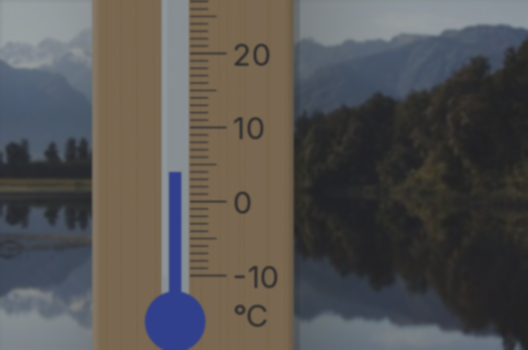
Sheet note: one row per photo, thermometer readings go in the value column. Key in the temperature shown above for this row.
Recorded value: 4 °C
